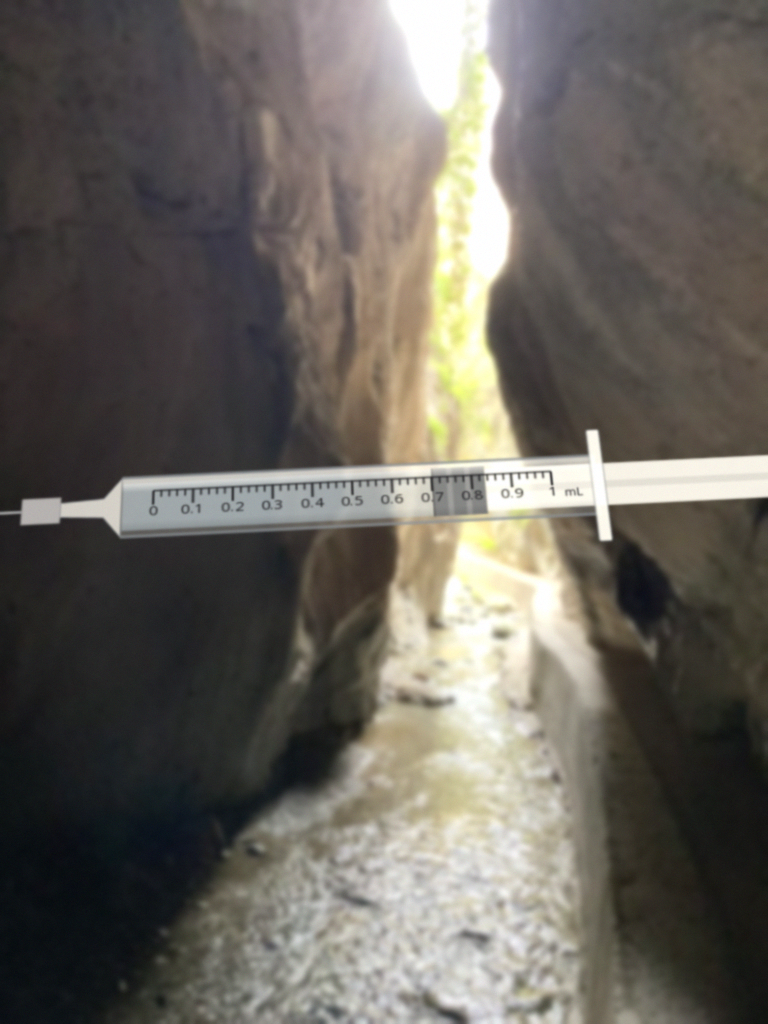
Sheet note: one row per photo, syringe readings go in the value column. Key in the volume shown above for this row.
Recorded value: 0.7 mL
